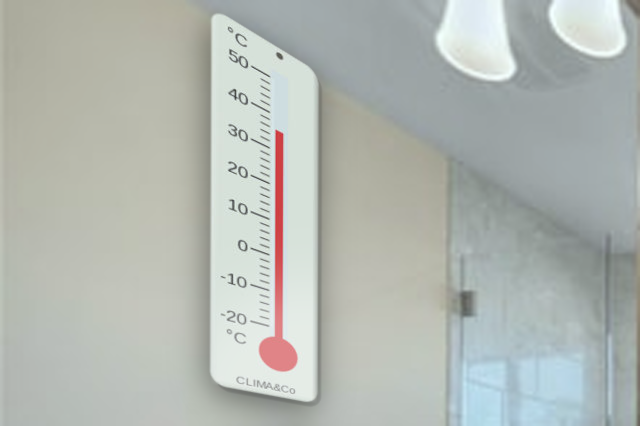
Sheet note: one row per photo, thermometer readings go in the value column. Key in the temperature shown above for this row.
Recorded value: 36 °C
